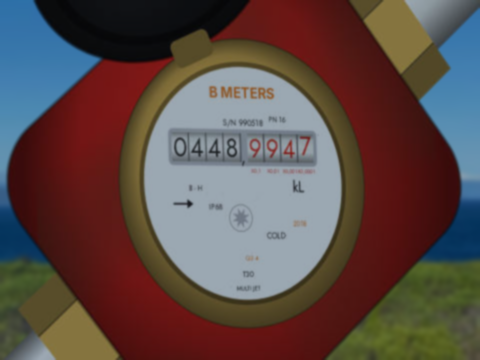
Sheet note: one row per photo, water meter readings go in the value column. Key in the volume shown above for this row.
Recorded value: 448.9947 kL
